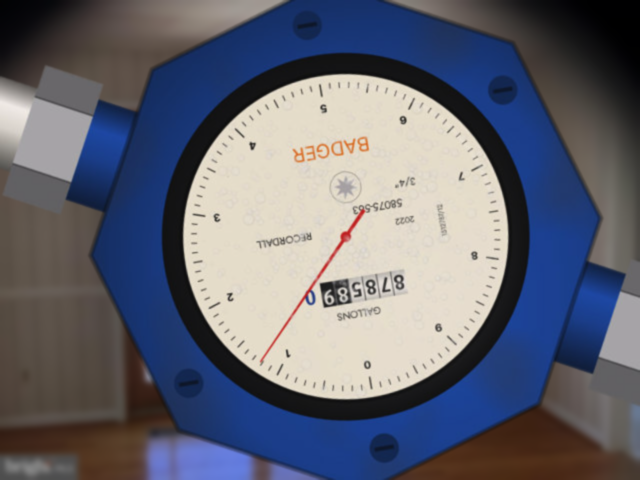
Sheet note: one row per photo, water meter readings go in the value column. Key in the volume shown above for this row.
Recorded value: 8785891.2 gal
